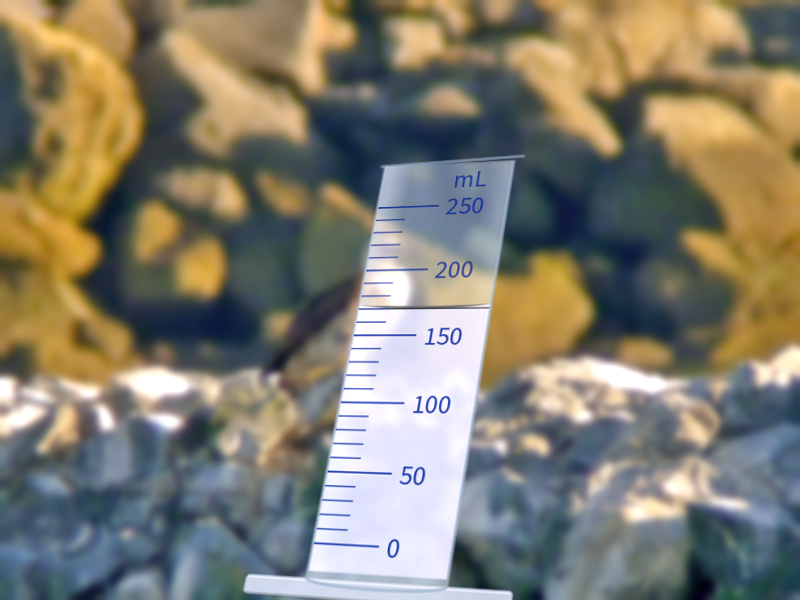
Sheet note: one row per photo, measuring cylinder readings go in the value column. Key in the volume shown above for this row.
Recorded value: 170 mL
